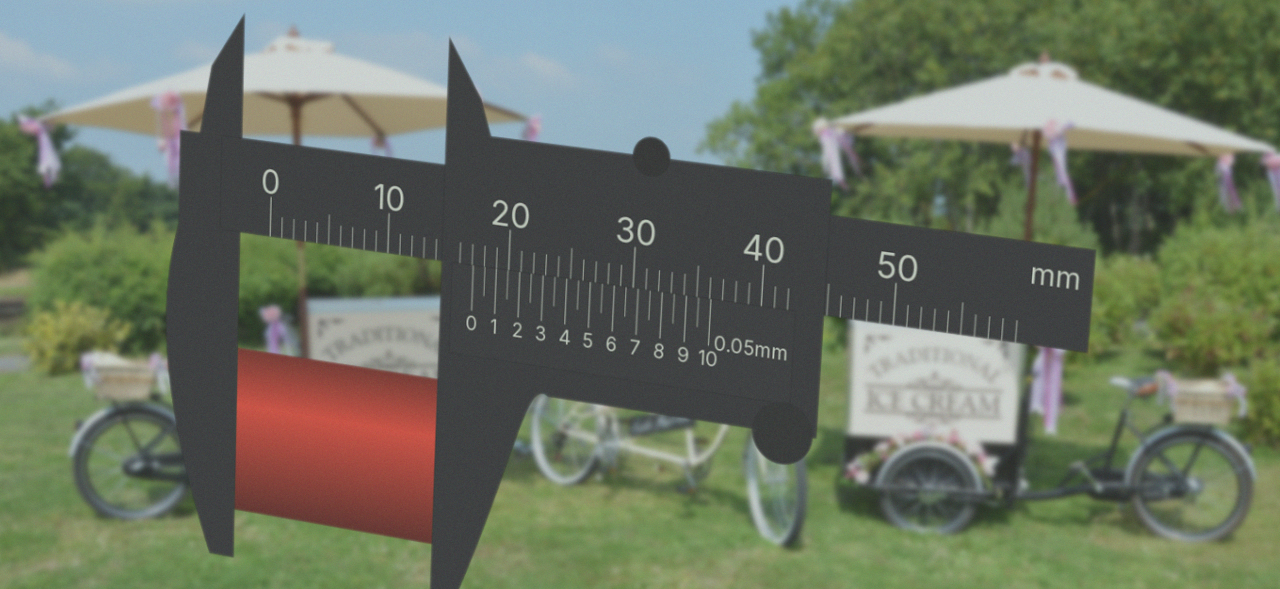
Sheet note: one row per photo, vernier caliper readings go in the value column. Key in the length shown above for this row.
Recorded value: 17.1 mm
